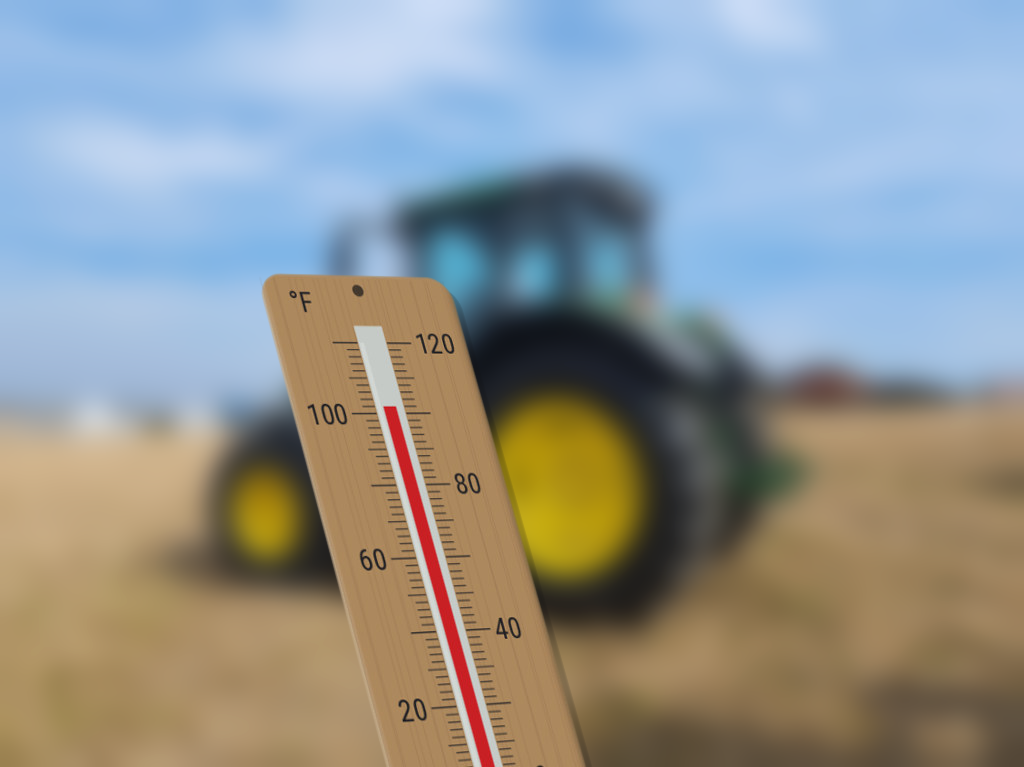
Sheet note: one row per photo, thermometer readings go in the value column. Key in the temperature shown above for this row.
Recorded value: 102 °F
